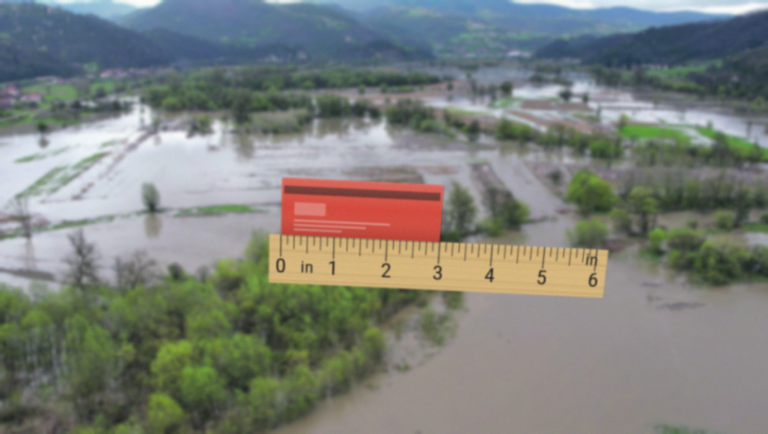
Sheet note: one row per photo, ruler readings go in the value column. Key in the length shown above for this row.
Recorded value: 3 in
